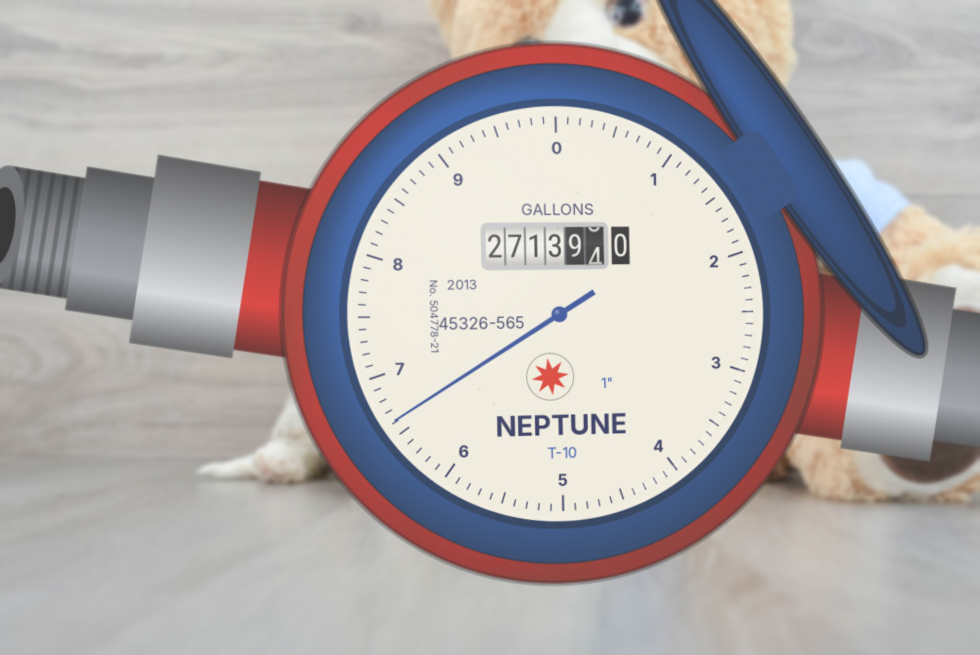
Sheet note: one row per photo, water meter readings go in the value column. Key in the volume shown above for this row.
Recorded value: 2713936.6 gal
